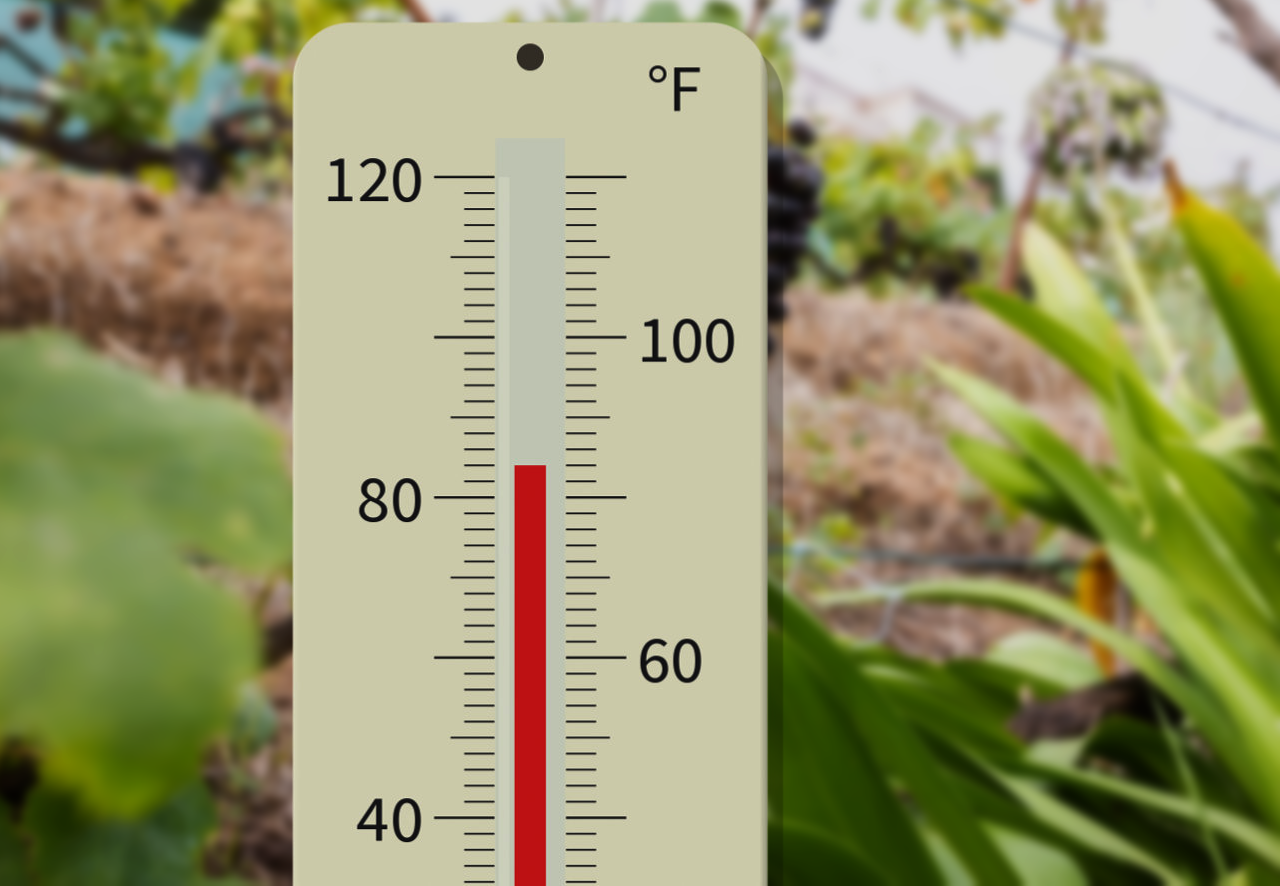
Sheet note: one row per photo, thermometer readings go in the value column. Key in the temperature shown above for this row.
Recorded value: 84 °F
